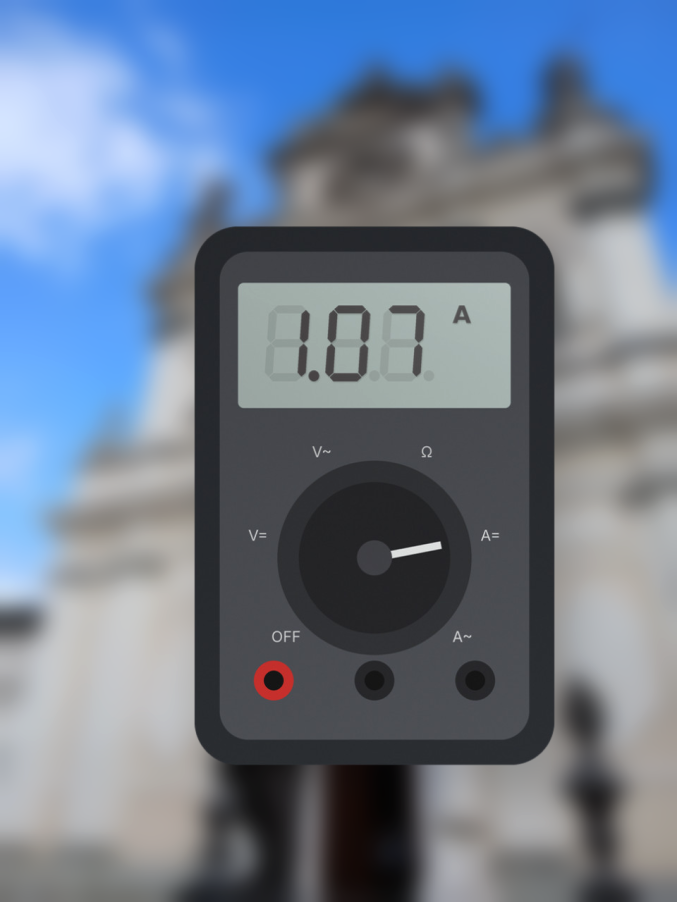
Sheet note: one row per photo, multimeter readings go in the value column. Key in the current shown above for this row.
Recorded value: 1.07 A
